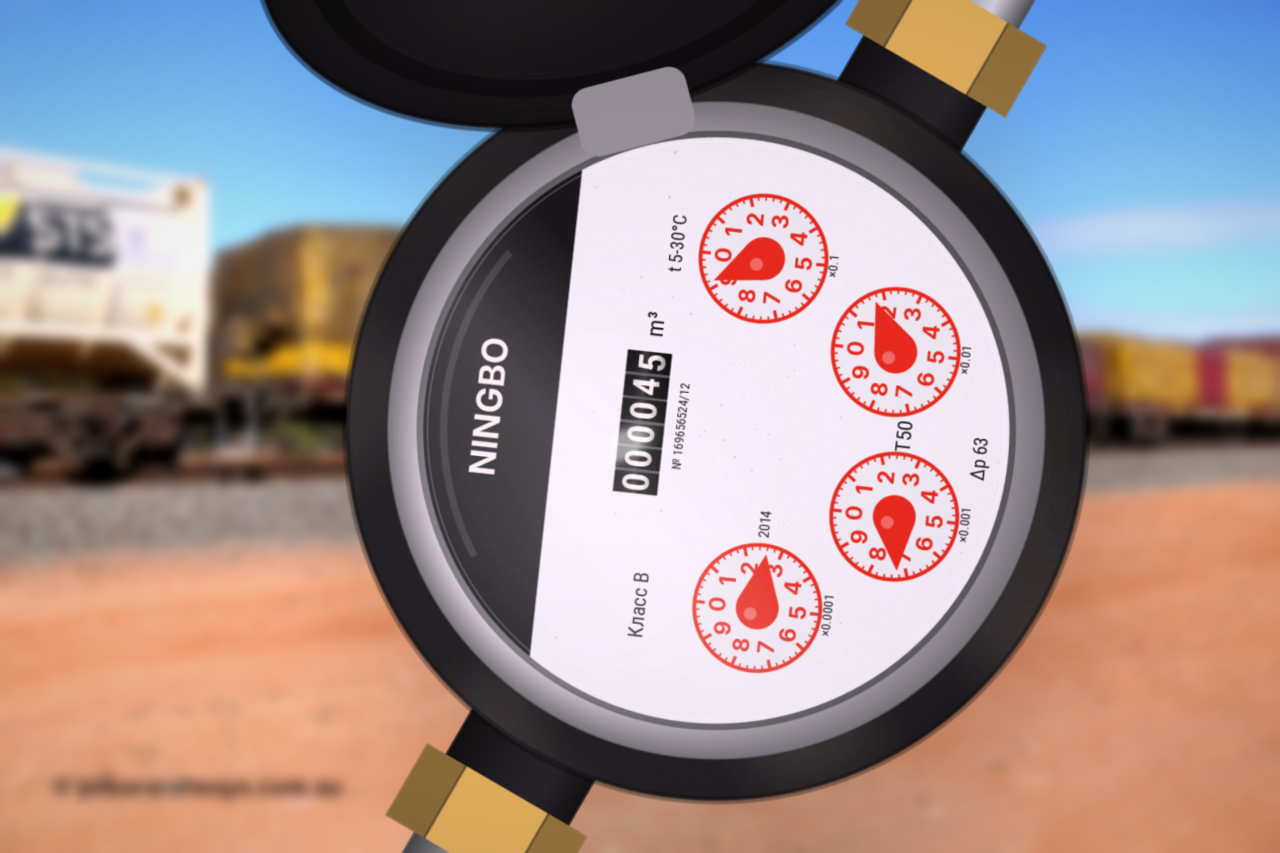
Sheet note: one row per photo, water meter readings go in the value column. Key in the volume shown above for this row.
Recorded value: 44.9172 m³
